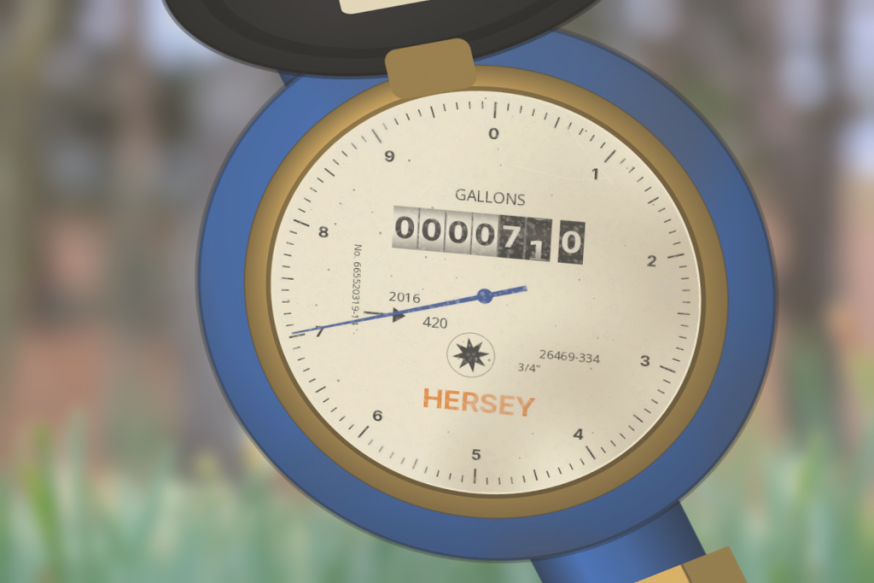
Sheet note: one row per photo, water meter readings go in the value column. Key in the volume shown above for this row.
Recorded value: 707.0 gal
